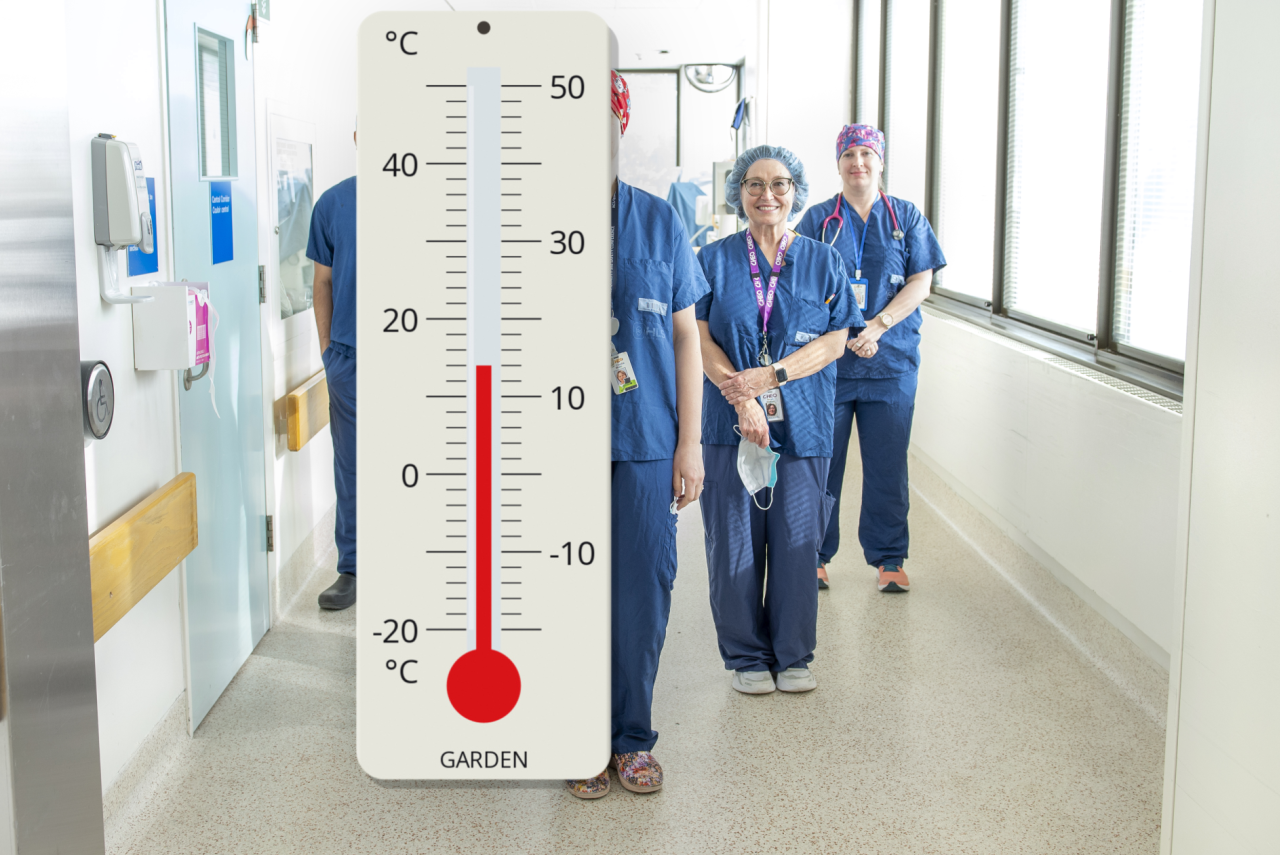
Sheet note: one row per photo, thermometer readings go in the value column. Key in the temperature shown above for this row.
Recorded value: 14 °C
